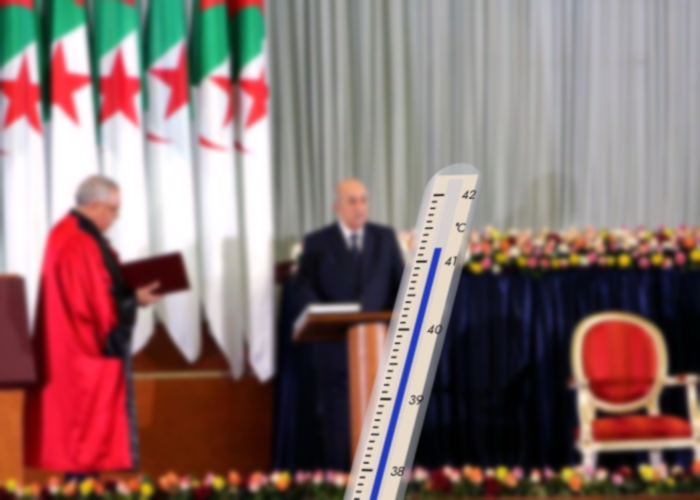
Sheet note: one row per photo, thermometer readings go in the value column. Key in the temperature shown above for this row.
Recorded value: 41.2 °C
